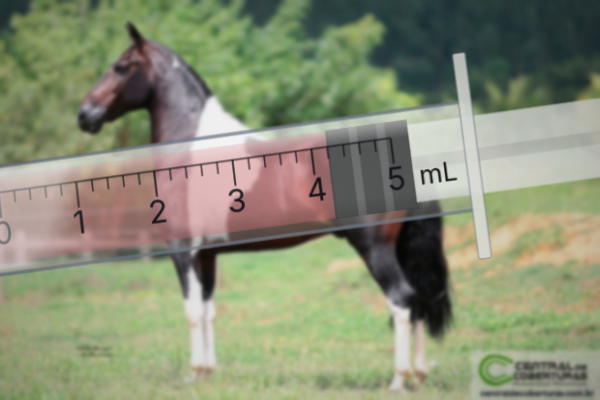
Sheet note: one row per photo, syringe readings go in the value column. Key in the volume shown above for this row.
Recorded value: 4.2 mL
